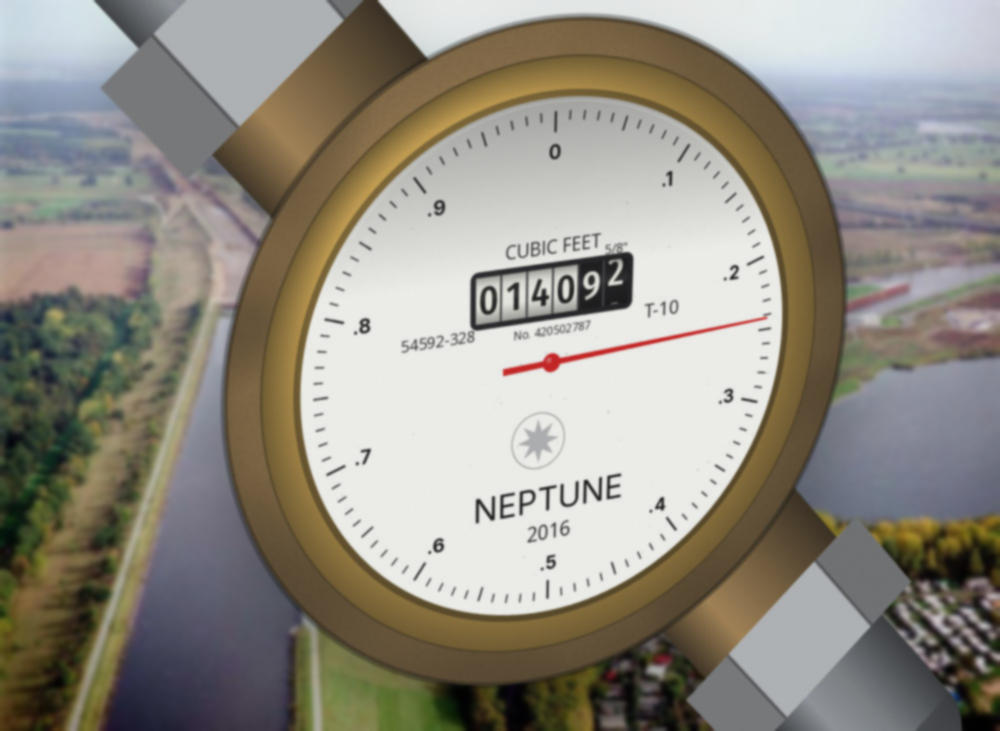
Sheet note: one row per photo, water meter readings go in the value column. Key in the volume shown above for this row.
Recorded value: 14092.24 ft³
